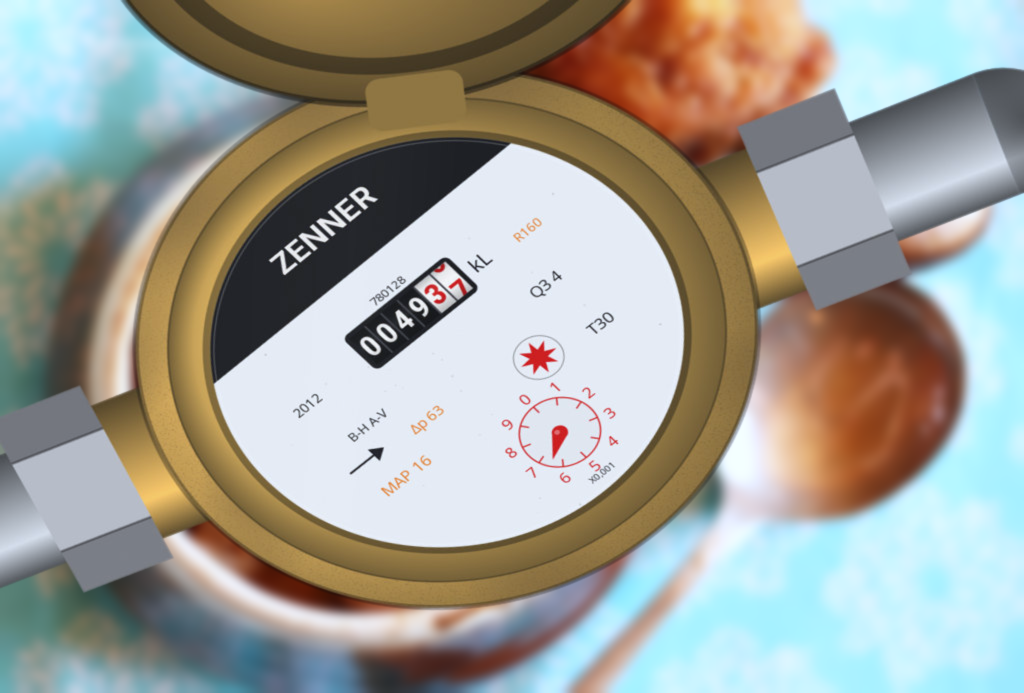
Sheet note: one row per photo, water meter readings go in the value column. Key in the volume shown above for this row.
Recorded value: 49.366 kL
